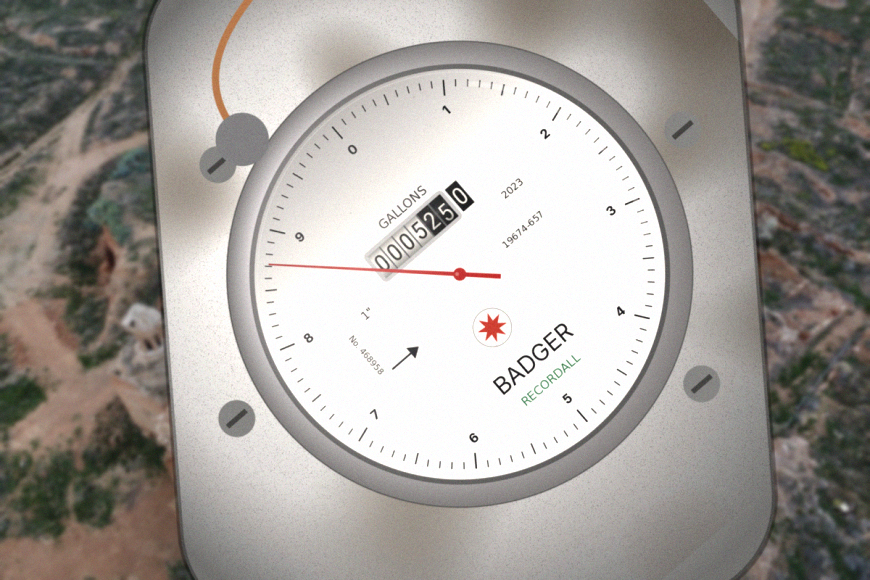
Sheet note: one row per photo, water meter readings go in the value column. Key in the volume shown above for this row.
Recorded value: 5248.7 gal
